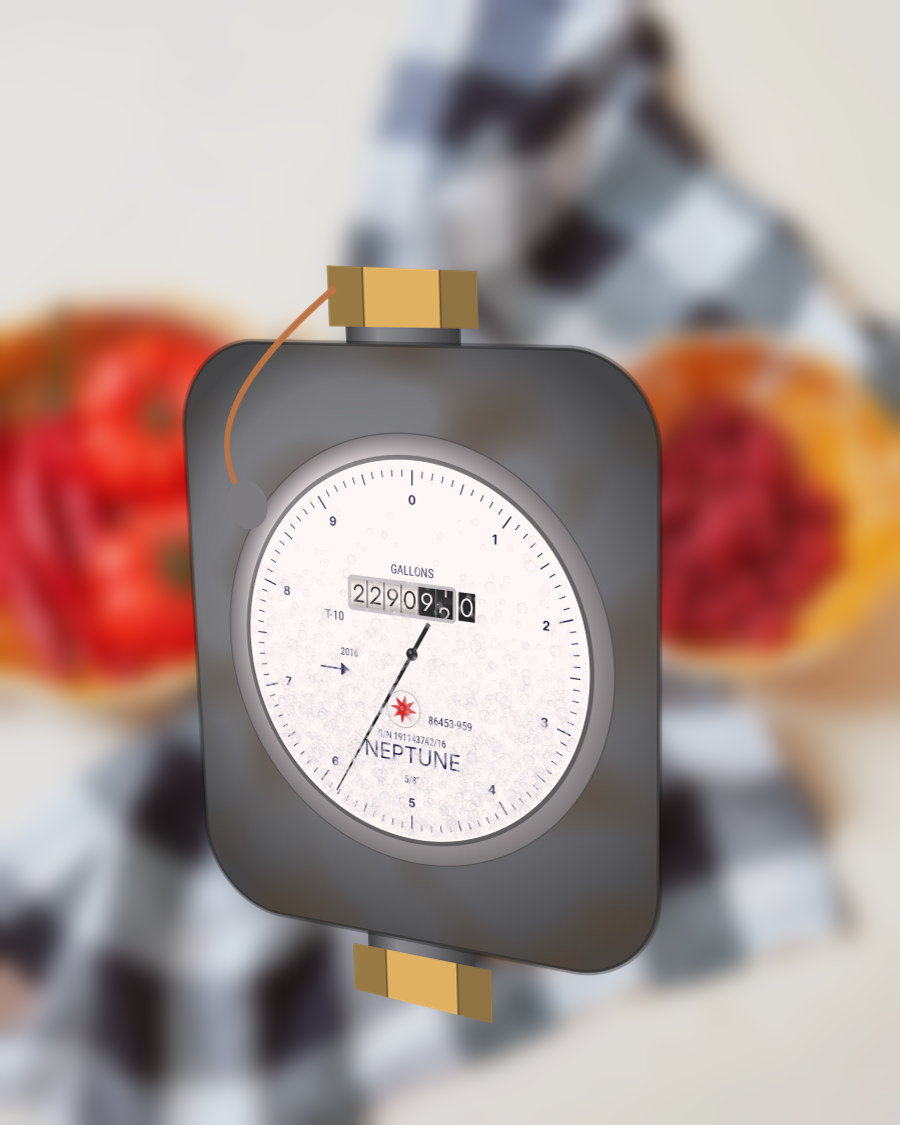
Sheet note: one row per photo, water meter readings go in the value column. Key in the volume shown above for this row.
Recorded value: 2290915.8 gal
